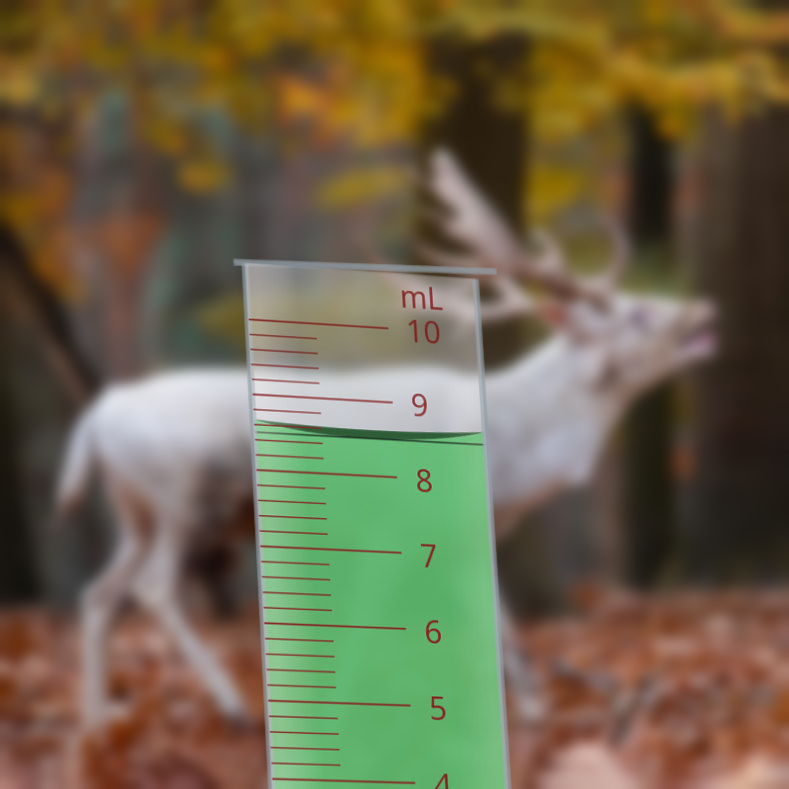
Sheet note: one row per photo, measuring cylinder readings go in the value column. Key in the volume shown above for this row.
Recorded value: 8.5 mL
